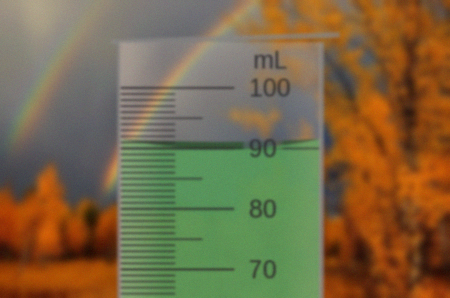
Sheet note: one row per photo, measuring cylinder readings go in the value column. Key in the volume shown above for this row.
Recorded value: 90 mL
